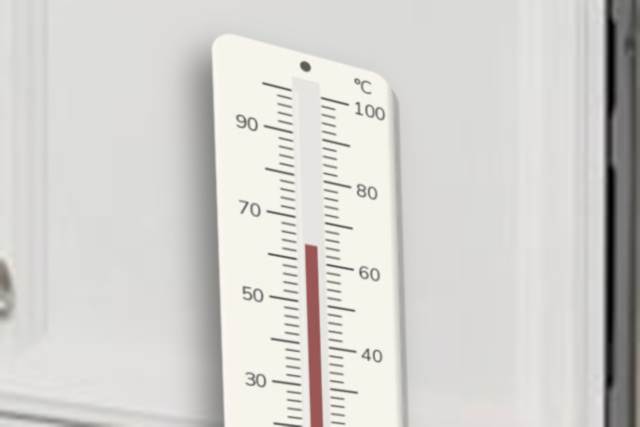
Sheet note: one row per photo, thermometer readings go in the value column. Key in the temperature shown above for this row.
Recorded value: 64 °C
